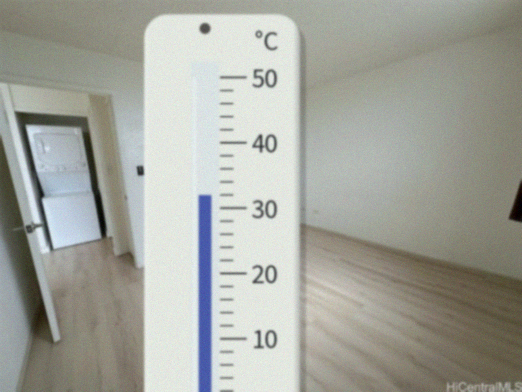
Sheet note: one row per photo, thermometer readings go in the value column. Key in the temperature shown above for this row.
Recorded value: 32 °C
